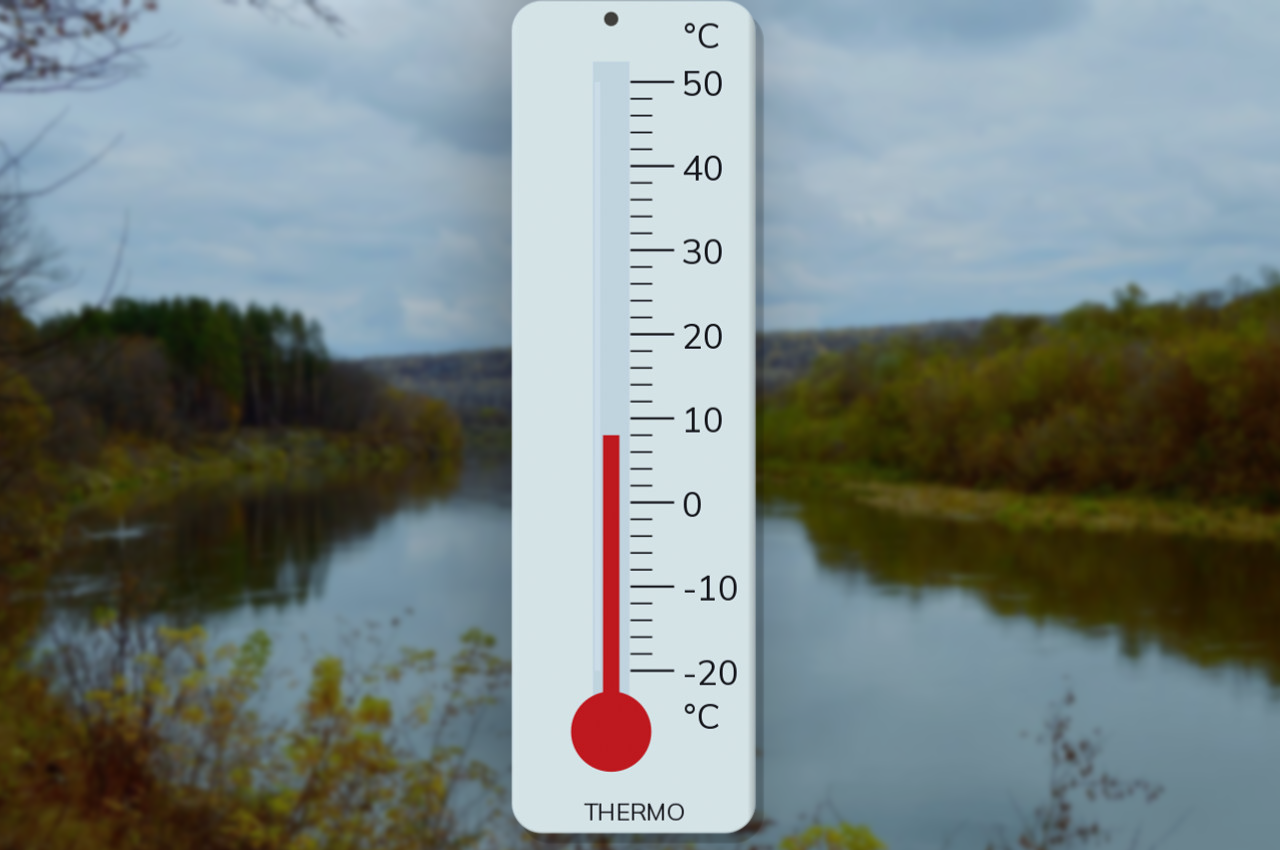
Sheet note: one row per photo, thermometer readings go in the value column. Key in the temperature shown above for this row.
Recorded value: 8 °C
